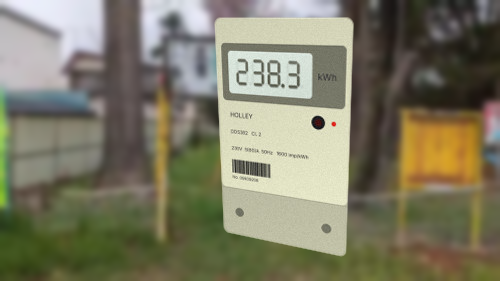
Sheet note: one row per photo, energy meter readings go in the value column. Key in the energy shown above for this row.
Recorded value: 238.3 kWh
